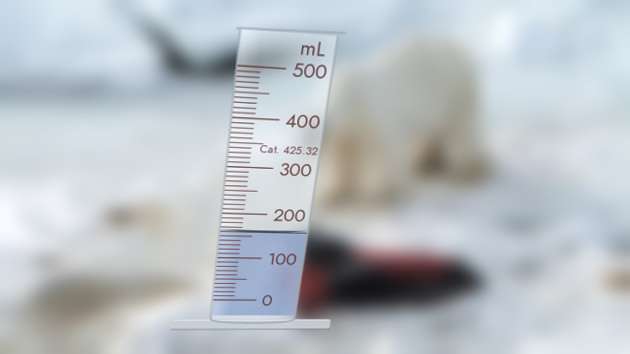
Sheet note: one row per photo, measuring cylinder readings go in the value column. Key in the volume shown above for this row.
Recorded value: 160 mL
